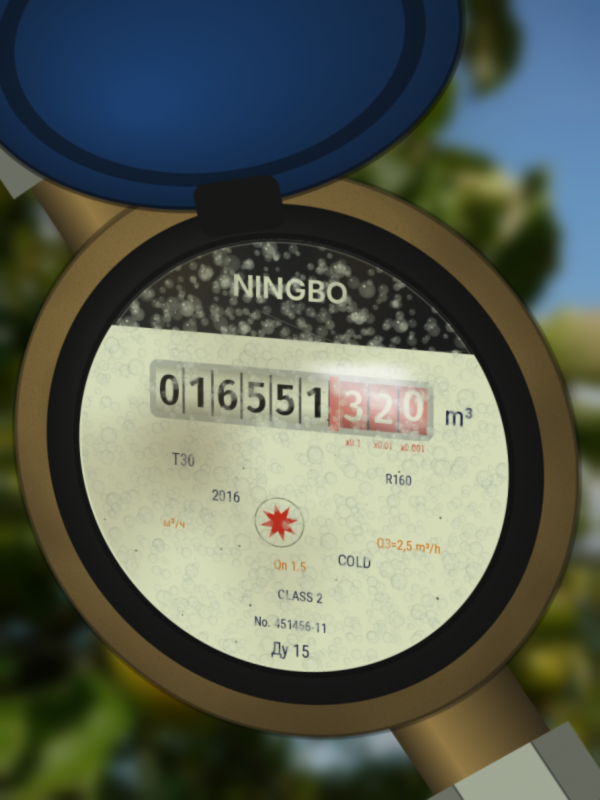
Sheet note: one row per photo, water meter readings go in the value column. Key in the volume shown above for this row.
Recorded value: 16551.320 m³
